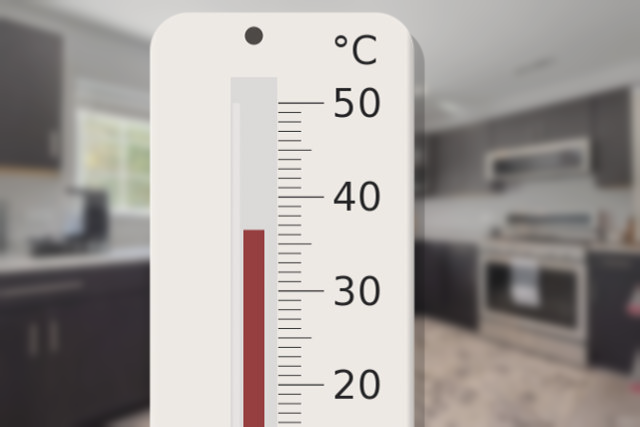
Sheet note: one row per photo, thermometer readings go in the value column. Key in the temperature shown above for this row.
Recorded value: 36.5 °C
